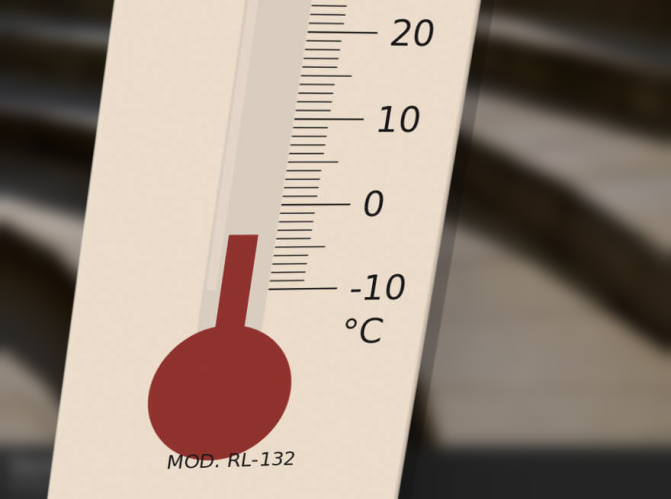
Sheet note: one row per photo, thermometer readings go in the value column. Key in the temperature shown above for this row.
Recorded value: -3.5 °C
